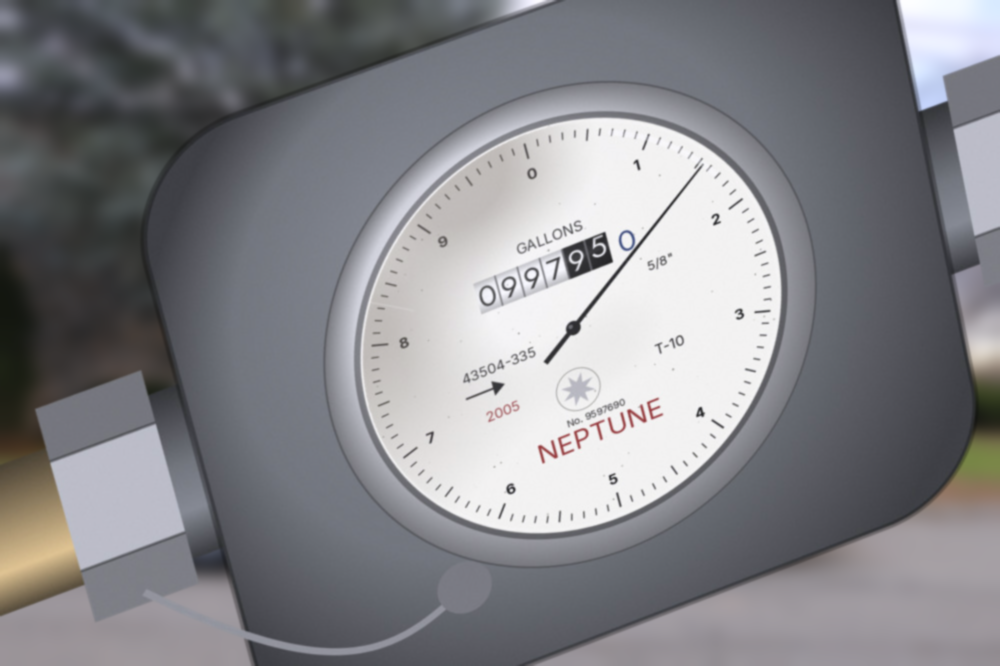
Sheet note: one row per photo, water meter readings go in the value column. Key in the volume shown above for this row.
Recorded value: 997951.5 gal
